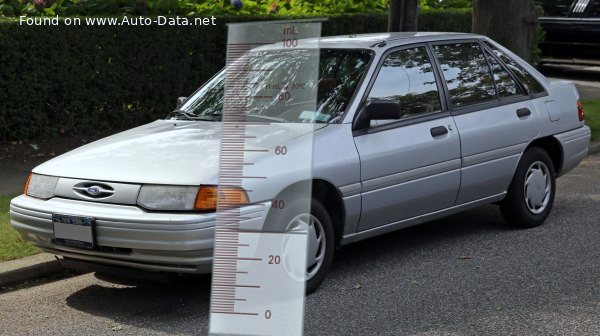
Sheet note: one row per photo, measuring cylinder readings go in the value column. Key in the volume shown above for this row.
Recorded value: 30 mL
